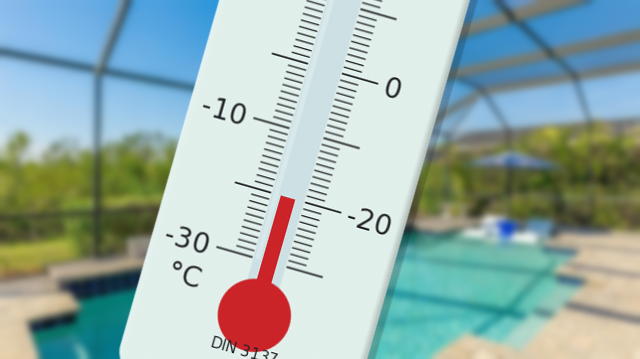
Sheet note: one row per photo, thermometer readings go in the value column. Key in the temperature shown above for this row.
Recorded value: -20 °C
